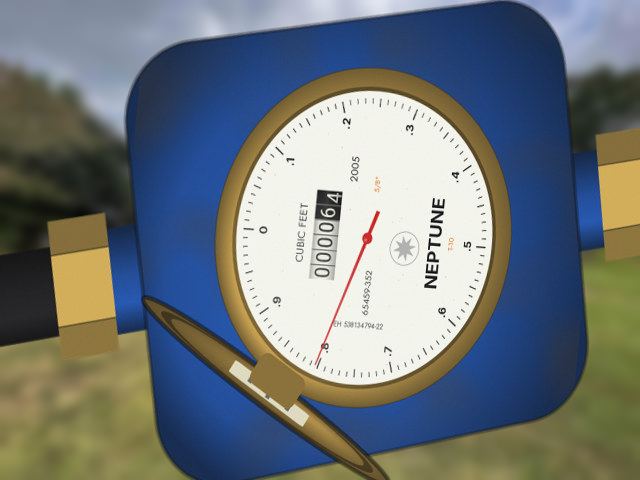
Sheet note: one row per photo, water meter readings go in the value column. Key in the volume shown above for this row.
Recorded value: 63.80 ft³
